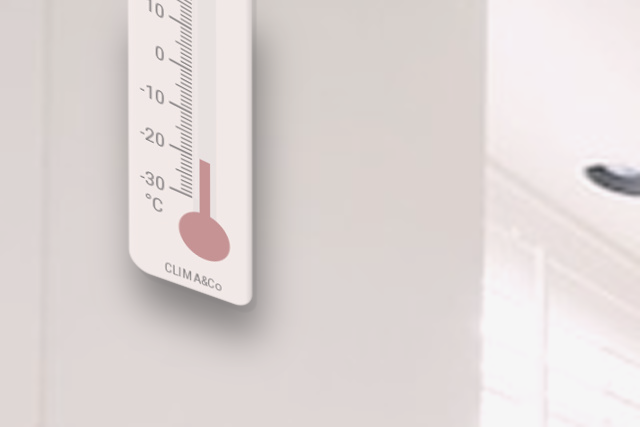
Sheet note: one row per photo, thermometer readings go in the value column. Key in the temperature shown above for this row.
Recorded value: -20 °C
